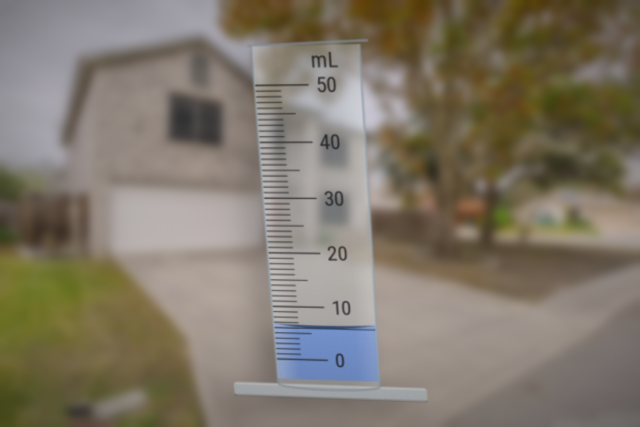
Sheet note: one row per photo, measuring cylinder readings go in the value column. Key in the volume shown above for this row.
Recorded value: 6 mL
